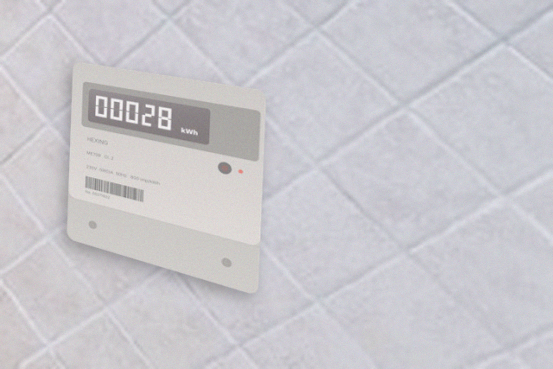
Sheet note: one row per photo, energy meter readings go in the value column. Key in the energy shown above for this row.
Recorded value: 28 kWh
